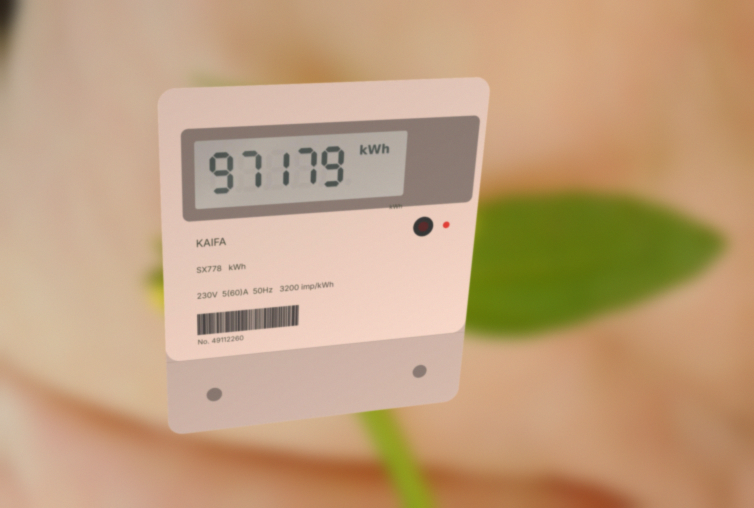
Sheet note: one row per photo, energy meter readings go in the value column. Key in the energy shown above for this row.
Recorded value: 97179 kWh
